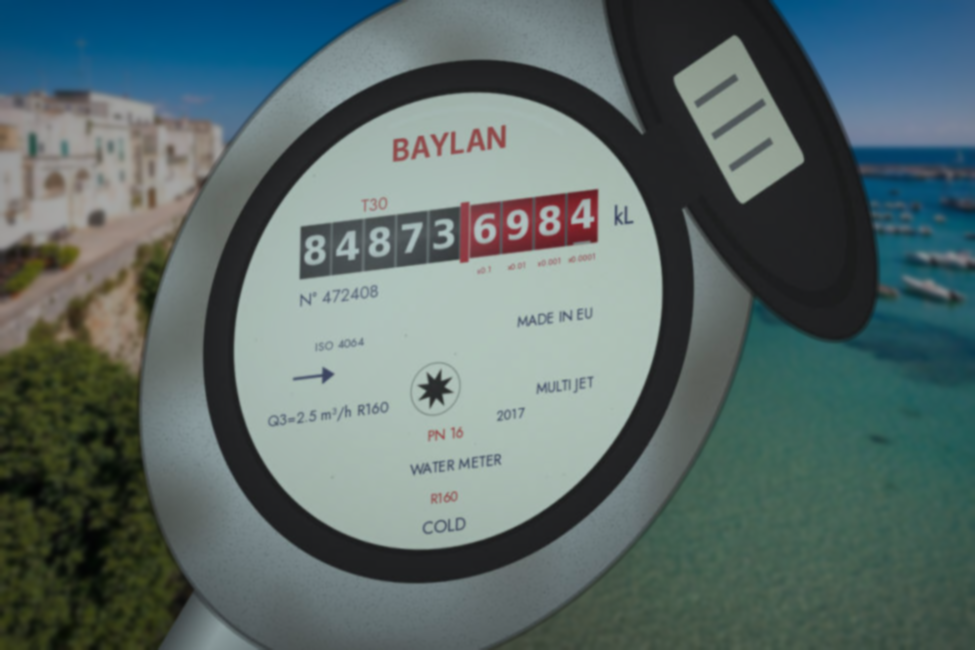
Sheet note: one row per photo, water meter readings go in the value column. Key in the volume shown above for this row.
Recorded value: 84873.6984 kL
